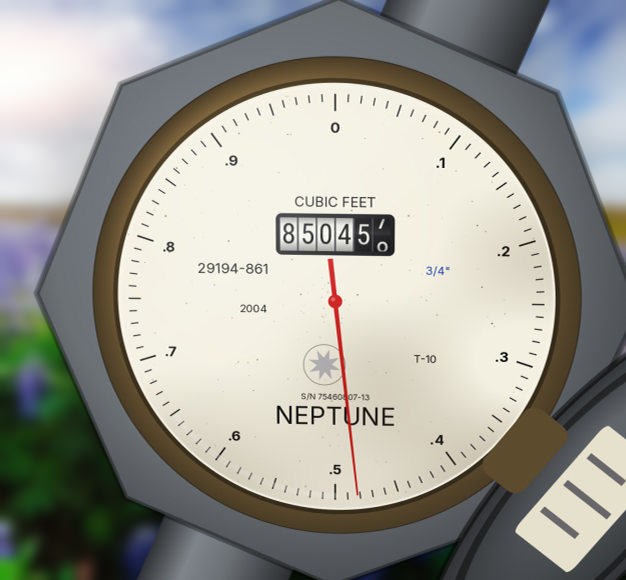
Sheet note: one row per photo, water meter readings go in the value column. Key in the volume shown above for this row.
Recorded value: 850457.48 ft³
